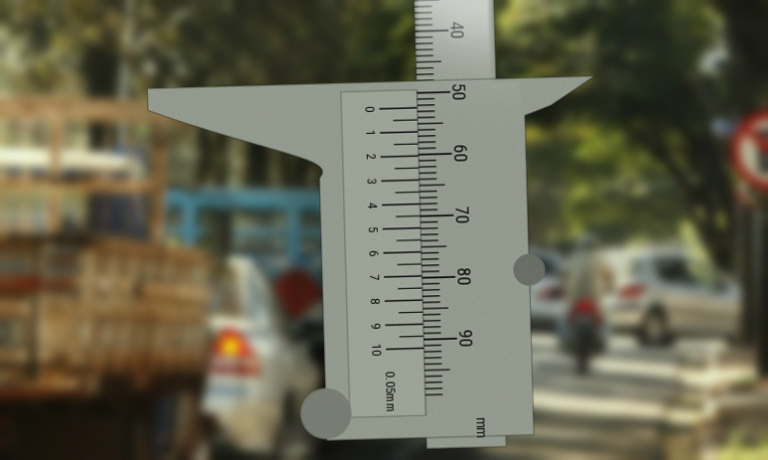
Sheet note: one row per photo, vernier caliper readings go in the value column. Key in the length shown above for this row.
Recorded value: 52.4 mm
